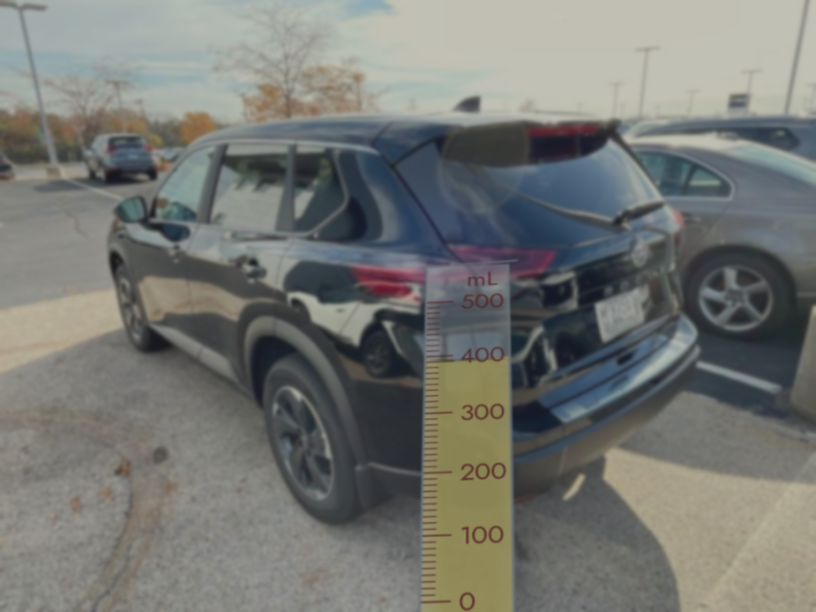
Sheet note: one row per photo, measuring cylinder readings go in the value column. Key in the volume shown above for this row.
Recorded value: 390 mL
